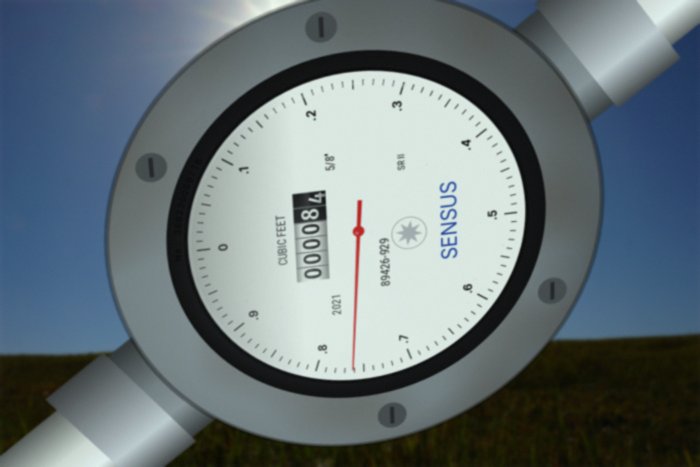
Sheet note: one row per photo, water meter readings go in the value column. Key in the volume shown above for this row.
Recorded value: 83.76 ft³
